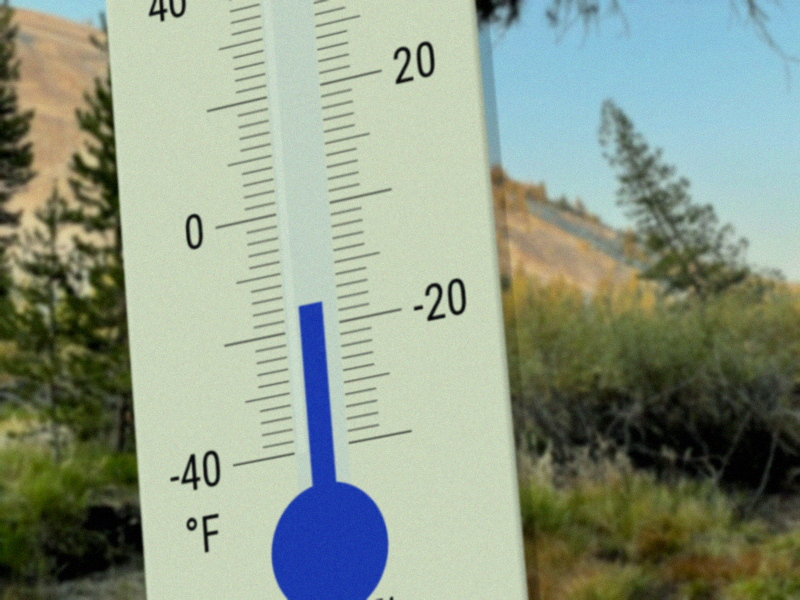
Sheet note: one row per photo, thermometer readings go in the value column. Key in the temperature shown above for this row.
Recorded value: -16 °F
